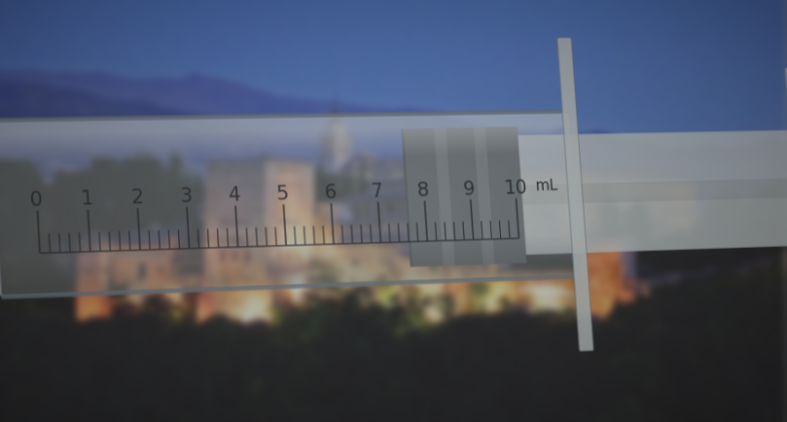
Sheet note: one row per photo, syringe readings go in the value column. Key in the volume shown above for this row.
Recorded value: 7.6 mL
